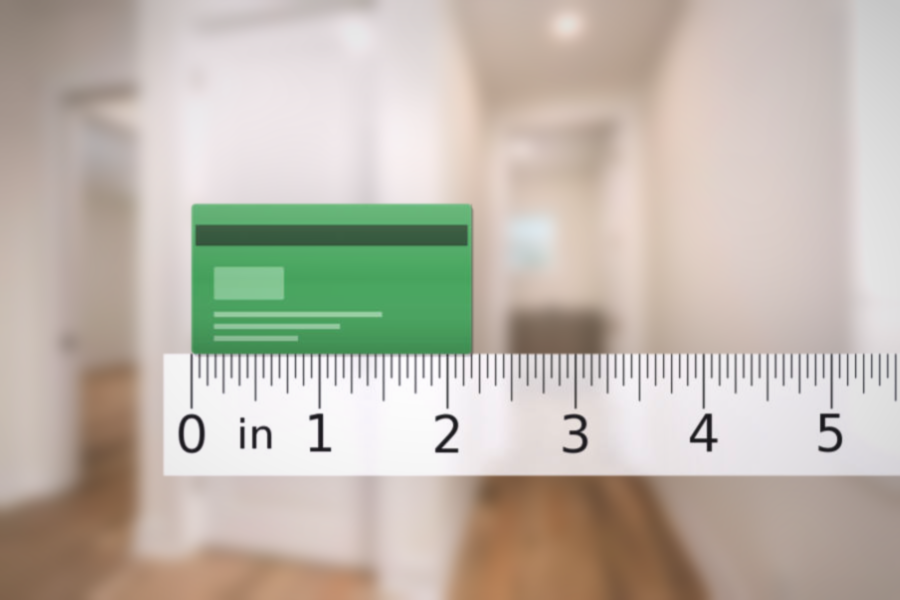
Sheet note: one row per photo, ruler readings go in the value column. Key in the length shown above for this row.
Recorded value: 2.1875 in
